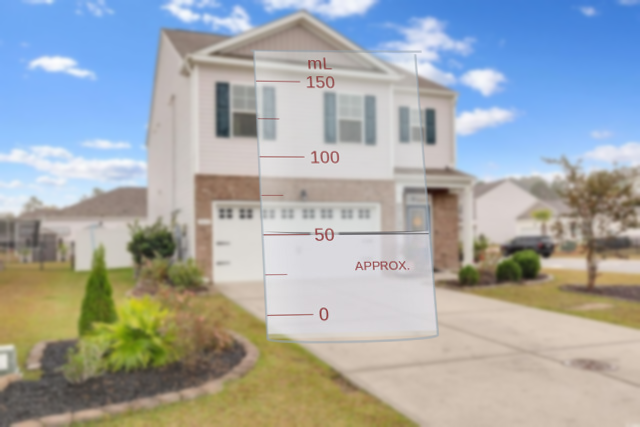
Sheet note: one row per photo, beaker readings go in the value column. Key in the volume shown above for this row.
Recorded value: 50 mL
